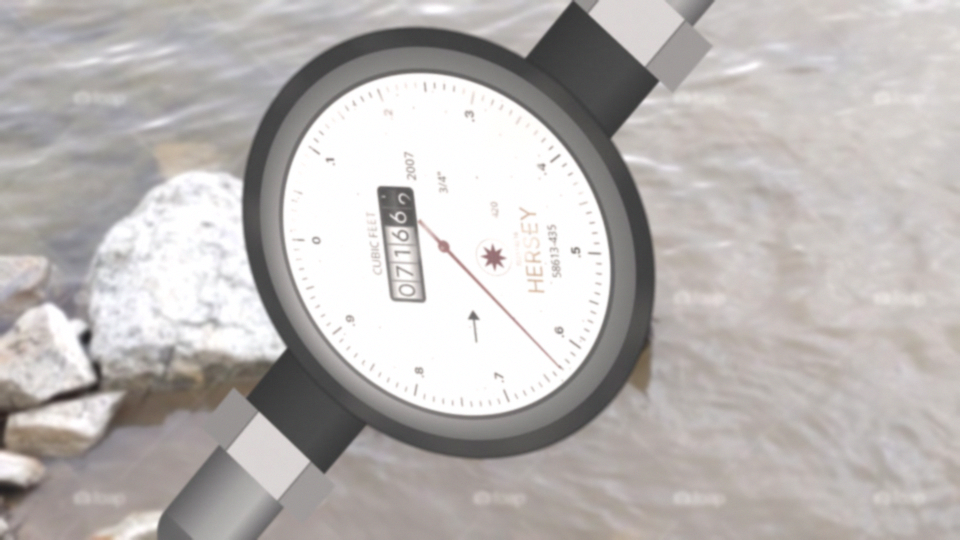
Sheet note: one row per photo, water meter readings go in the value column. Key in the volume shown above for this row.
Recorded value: 71661.63 ft³
